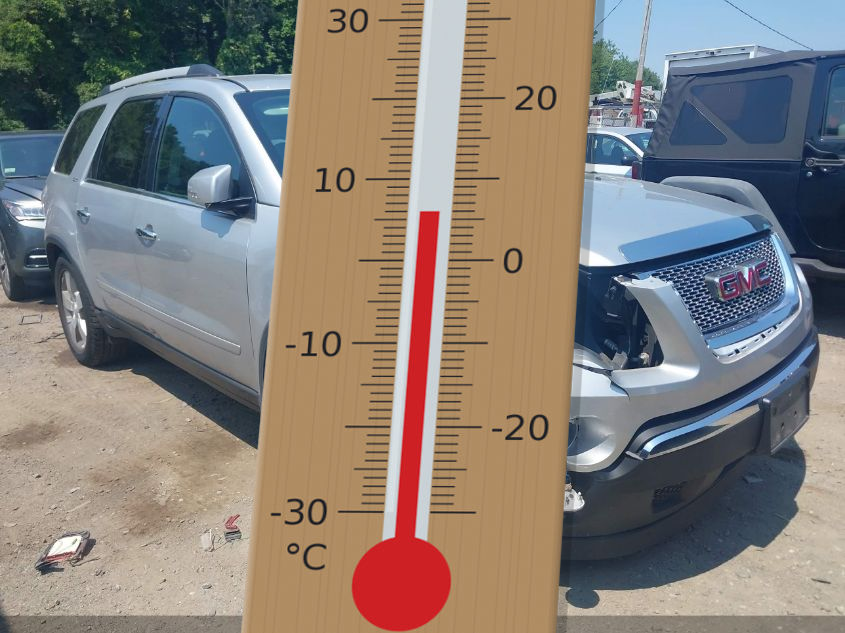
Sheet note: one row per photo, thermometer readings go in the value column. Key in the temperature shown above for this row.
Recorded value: 6 °C
